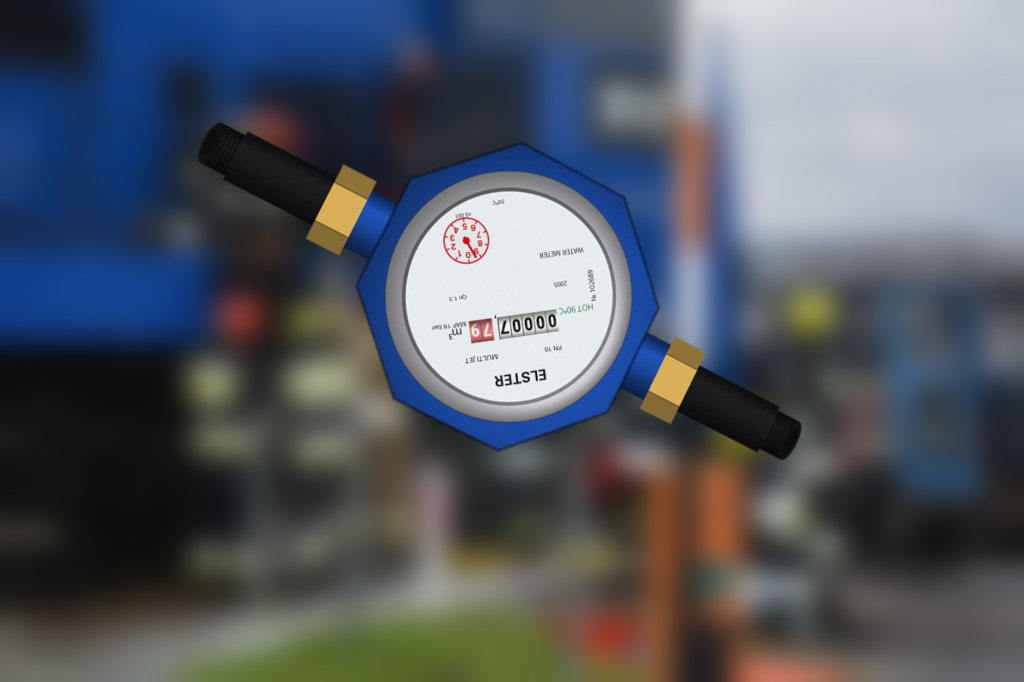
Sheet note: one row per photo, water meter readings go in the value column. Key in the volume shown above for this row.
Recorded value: 7.789 m³
